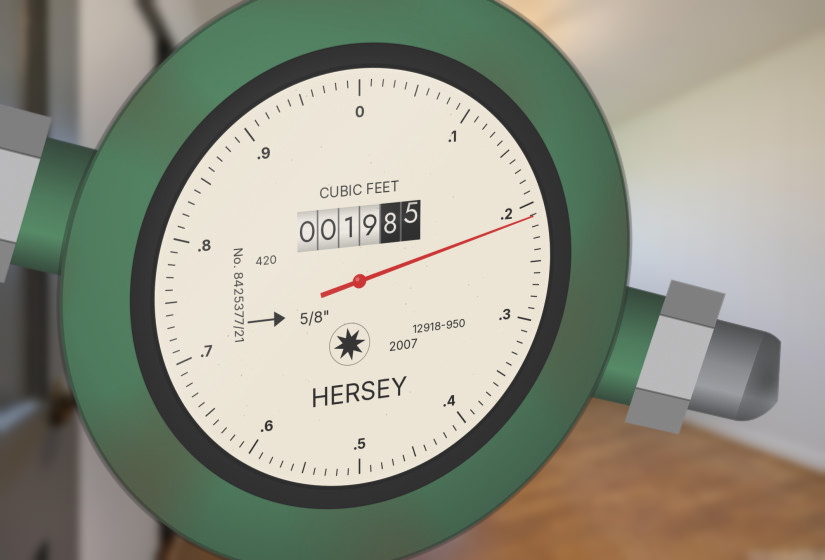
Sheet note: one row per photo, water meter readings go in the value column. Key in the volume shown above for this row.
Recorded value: 1985.21 ft³
